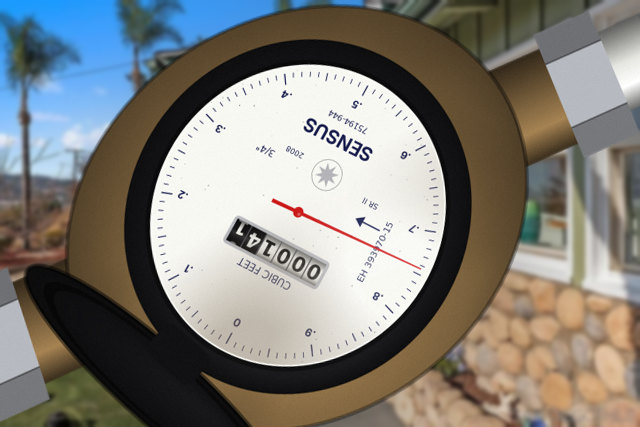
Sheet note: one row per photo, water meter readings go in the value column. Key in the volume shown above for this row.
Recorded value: 140.74 ft³
